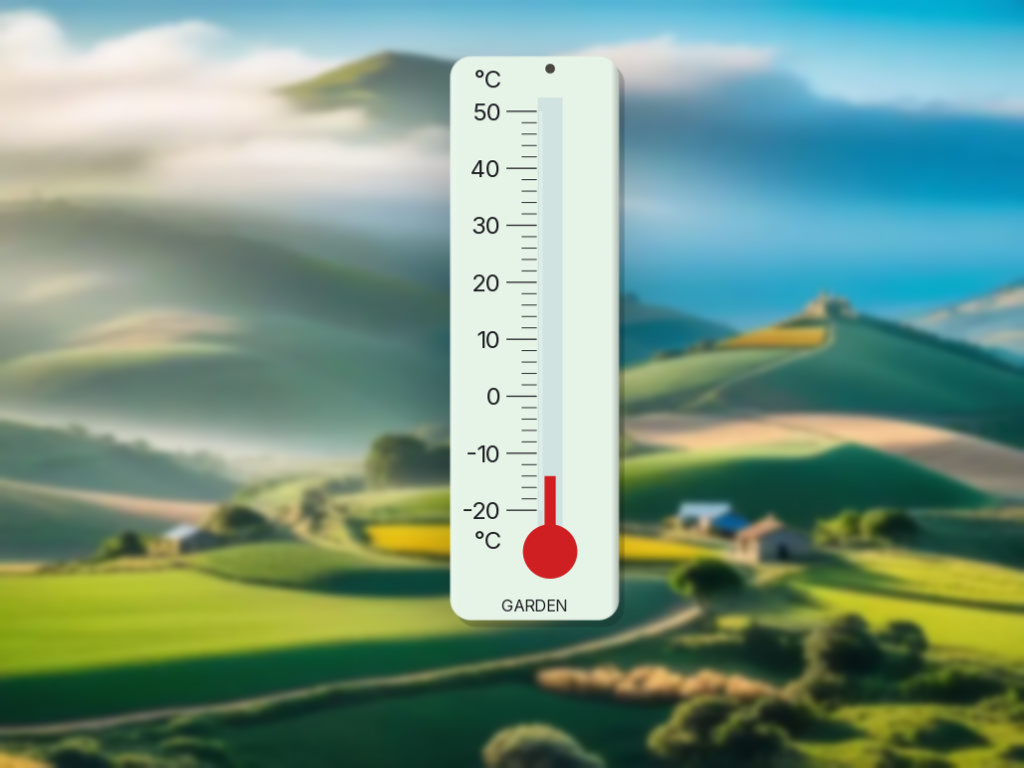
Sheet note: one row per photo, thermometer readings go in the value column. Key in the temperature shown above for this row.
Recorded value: -14 °C
